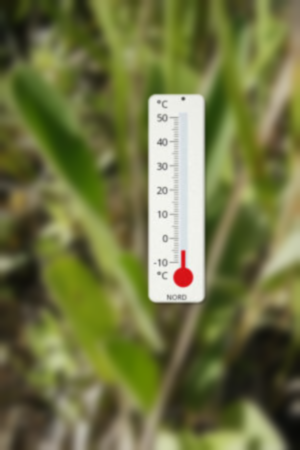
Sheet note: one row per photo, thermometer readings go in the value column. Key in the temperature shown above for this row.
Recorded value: -5 °C
